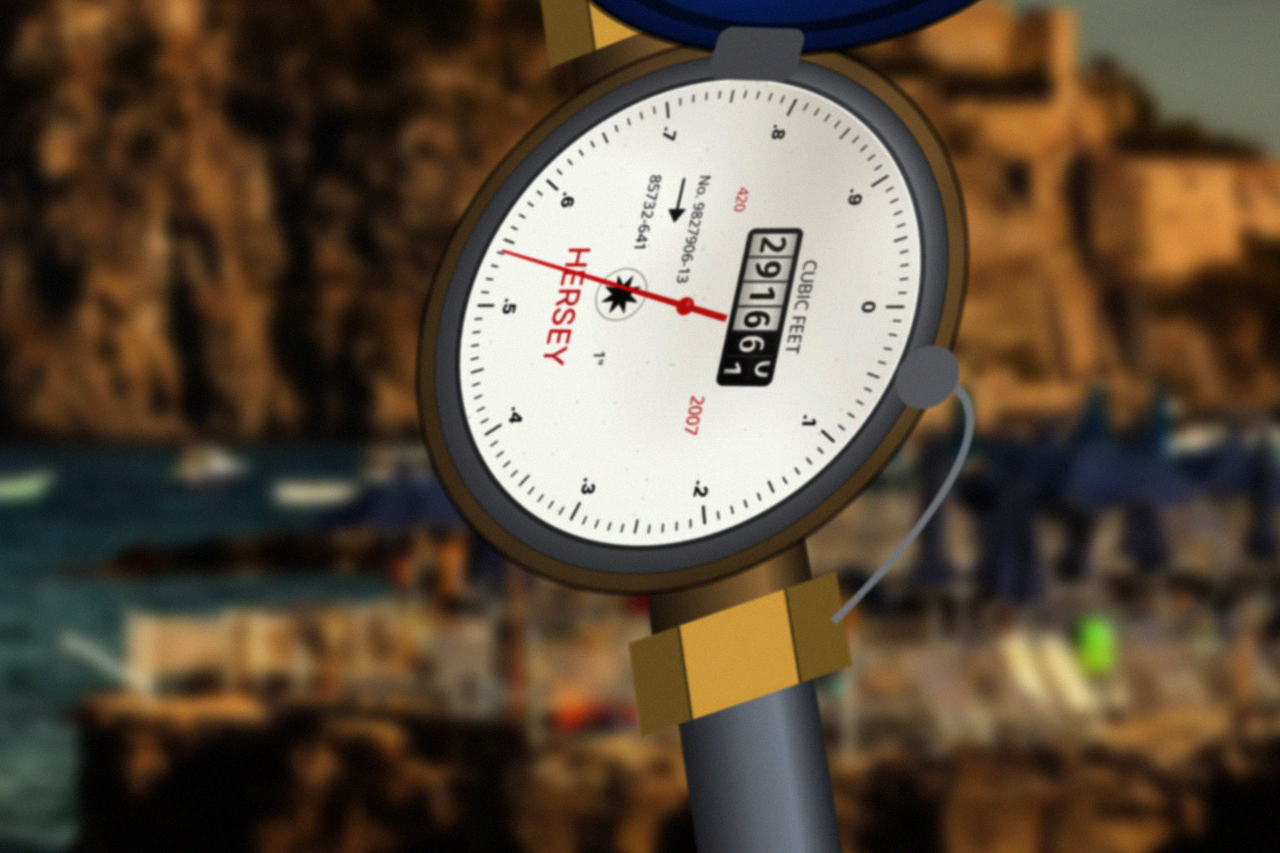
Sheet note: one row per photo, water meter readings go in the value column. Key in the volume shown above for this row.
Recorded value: 291660.54 ft³
